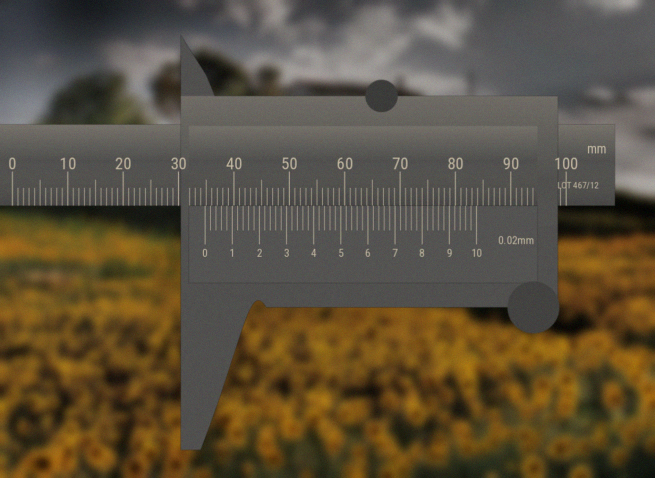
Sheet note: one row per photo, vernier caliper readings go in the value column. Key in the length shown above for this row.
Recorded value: 34.8 mm
